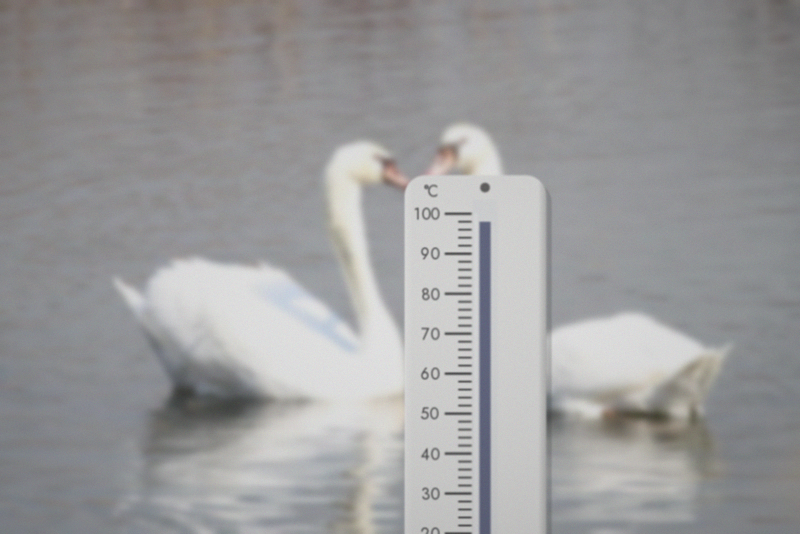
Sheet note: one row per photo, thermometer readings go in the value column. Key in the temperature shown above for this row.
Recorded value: 98 °C
